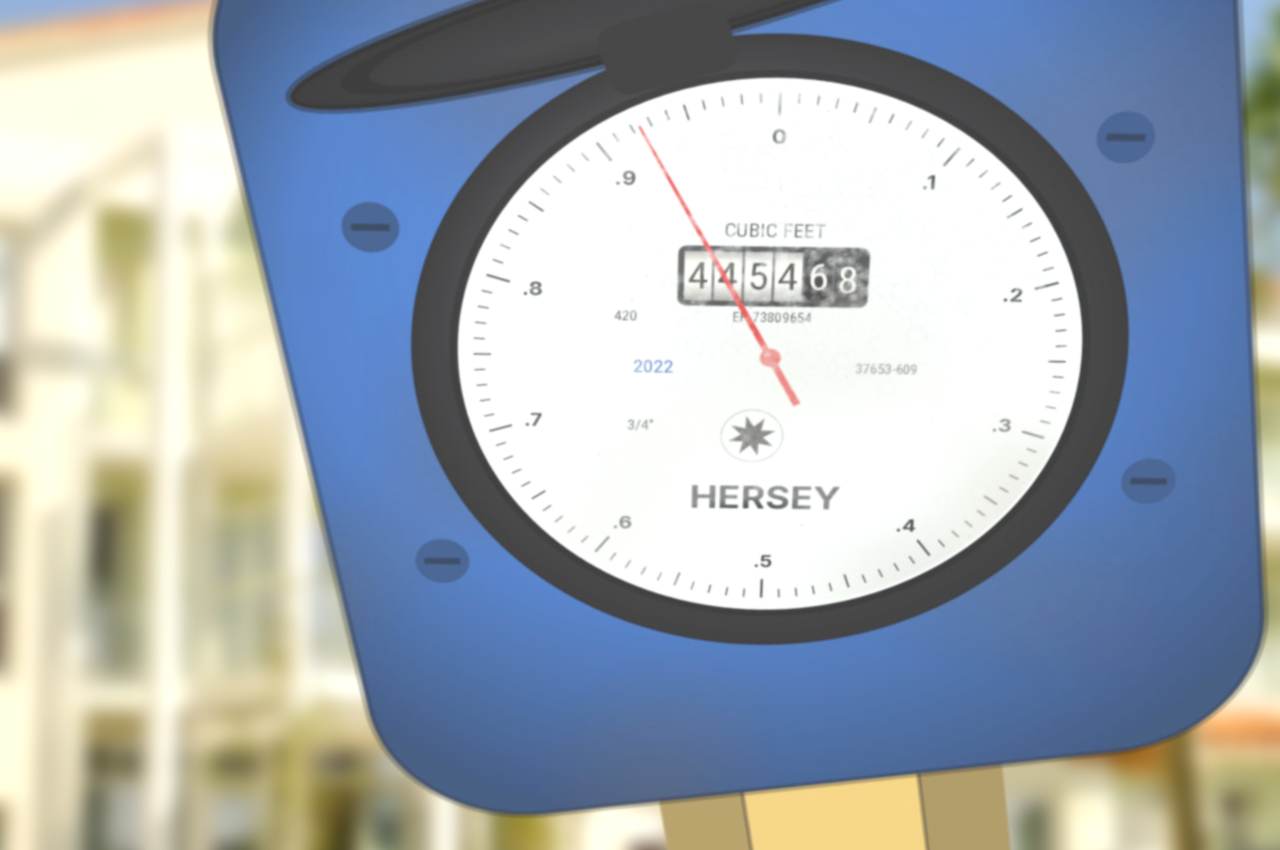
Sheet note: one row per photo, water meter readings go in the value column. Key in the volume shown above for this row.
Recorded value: 445467.92 ft³
